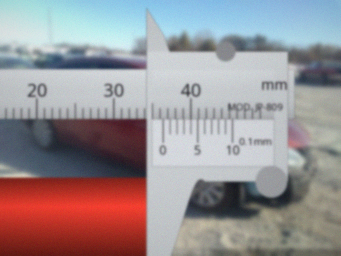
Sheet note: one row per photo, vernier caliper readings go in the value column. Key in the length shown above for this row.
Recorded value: 36.4 mm
